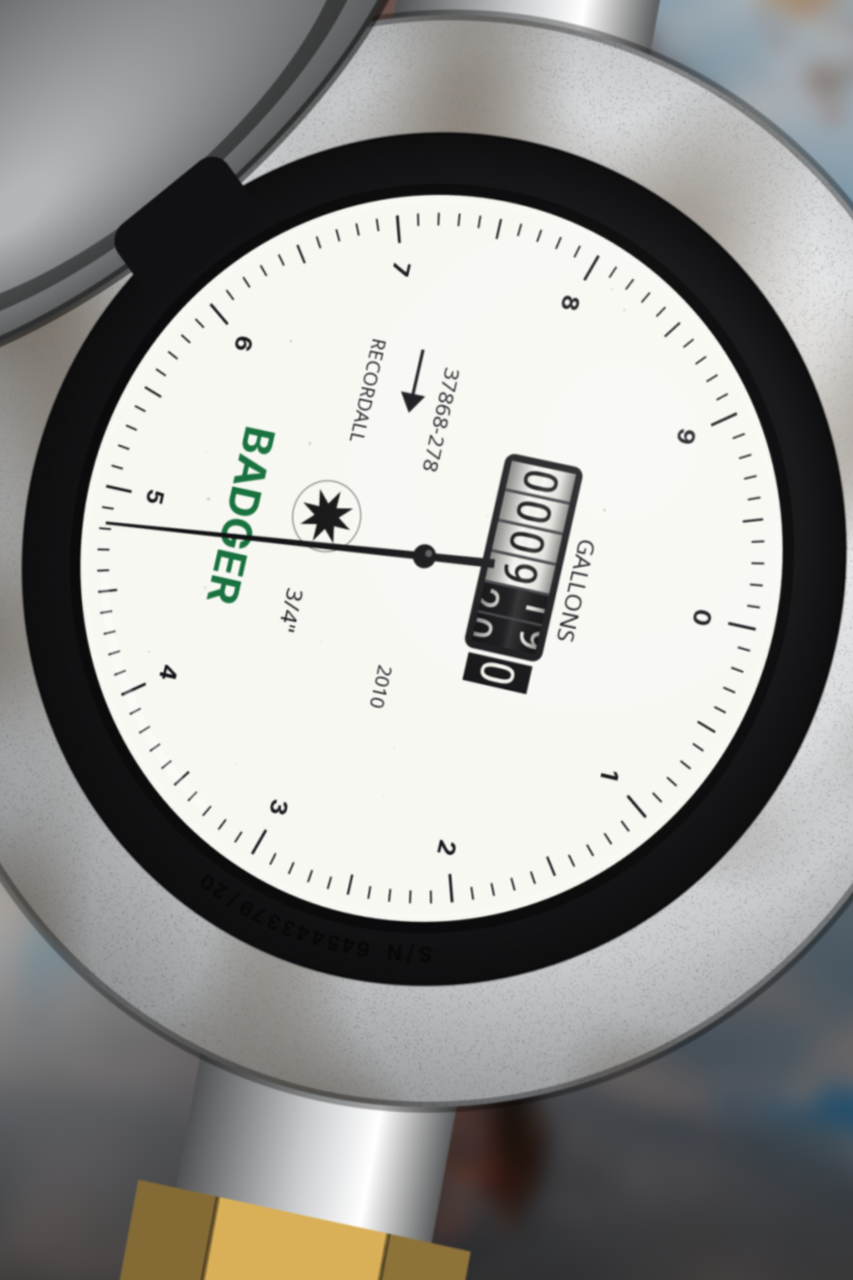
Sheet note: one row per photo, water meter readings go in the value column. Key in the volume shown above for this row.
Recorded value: 9194.8 gal
